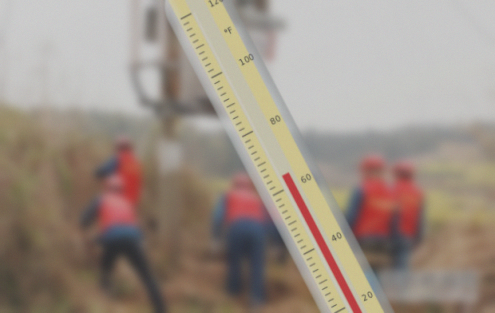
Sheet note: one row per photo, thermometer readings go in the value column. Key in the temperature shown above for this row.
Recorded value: 64 °F
